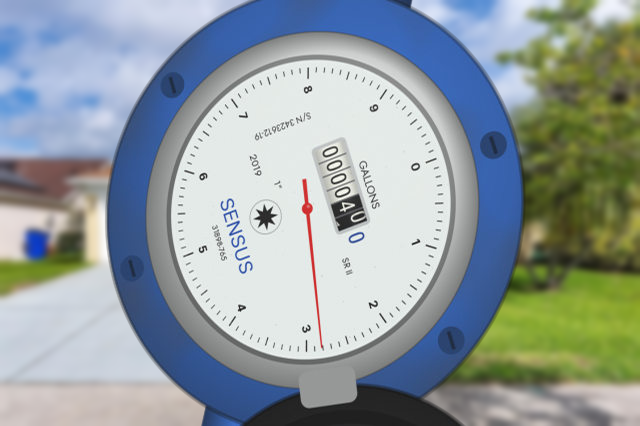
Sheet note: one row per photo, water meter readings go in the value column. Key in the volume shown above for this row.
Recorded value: 402.8 gal
